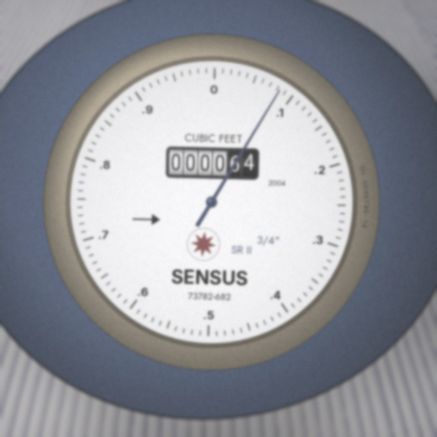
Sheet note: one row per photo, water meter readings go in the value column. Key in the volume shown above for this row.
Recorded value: 64.08 ft³
